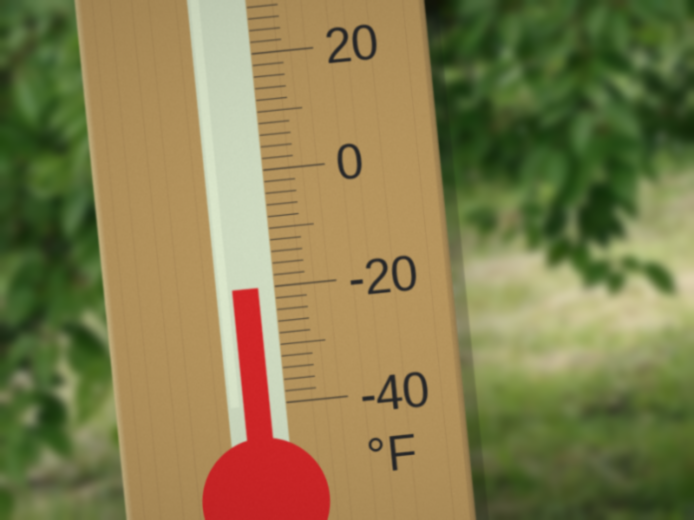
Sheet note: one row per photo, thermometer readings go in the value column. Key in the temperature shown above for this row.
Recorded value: -20 °F
